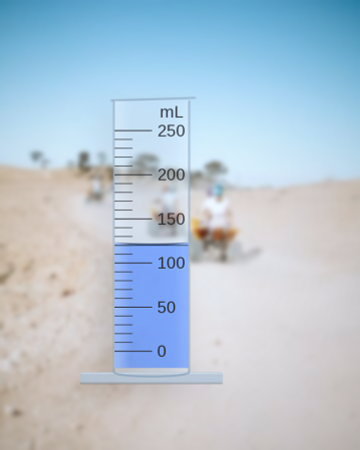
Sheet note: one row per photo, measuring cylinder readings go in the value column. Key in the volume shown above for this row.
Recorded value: 120 mL
